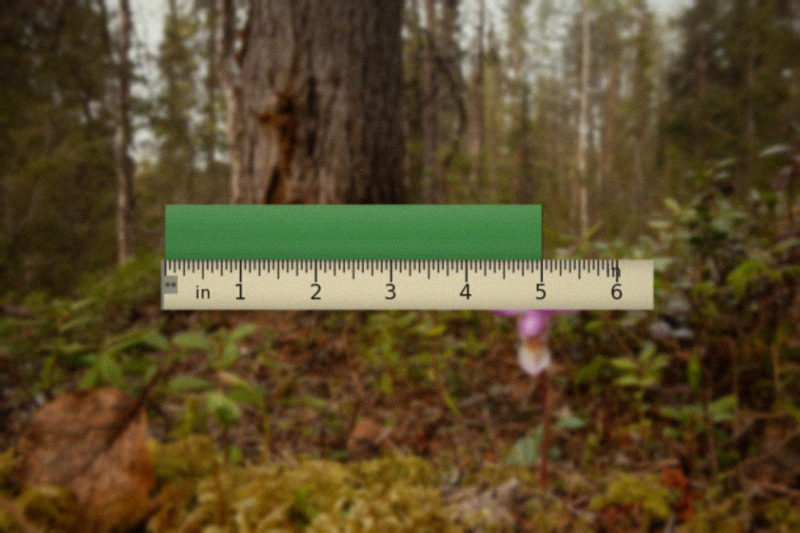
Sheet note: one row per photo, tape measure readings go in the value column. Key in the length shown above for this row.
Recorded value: 5 in
